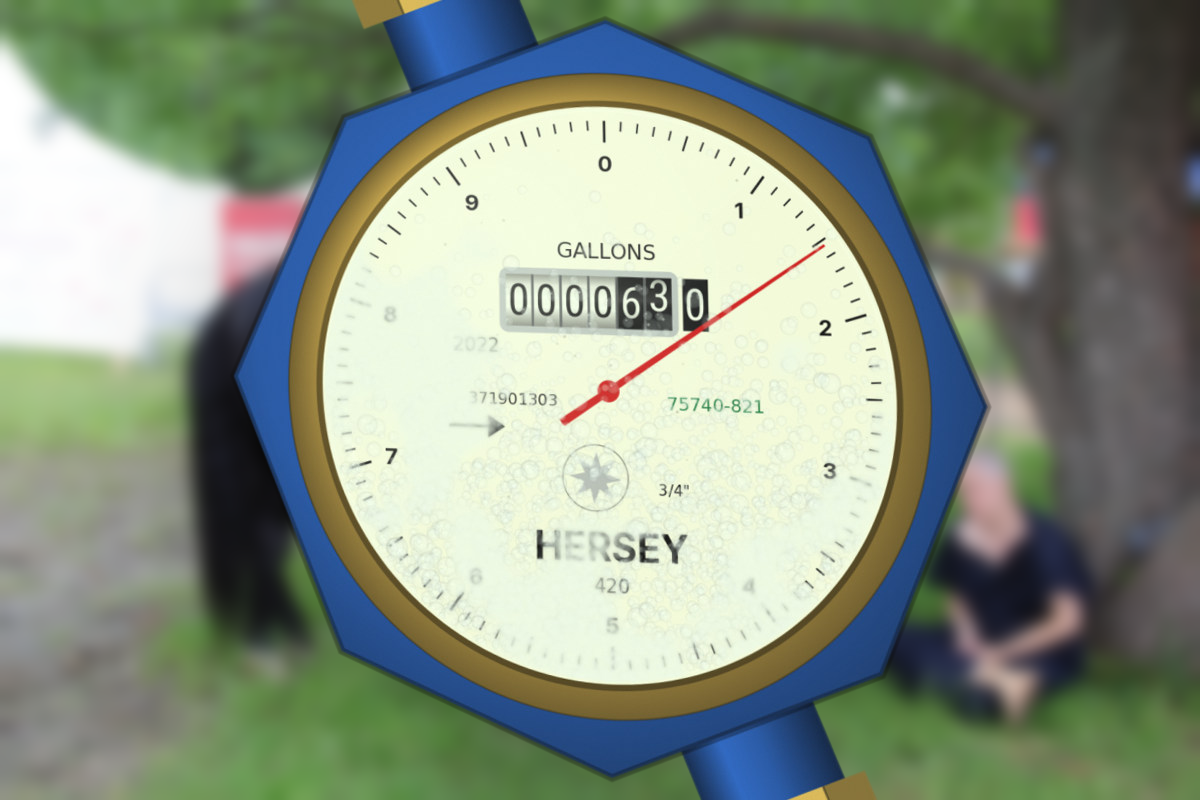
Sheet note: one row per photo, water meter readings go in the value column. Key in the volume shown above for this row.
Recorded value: 631.5 gal
